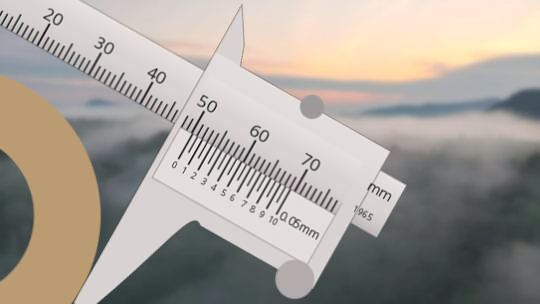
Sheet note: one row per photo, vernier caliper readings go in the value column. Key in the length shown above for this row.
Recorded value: 50.2 mm
